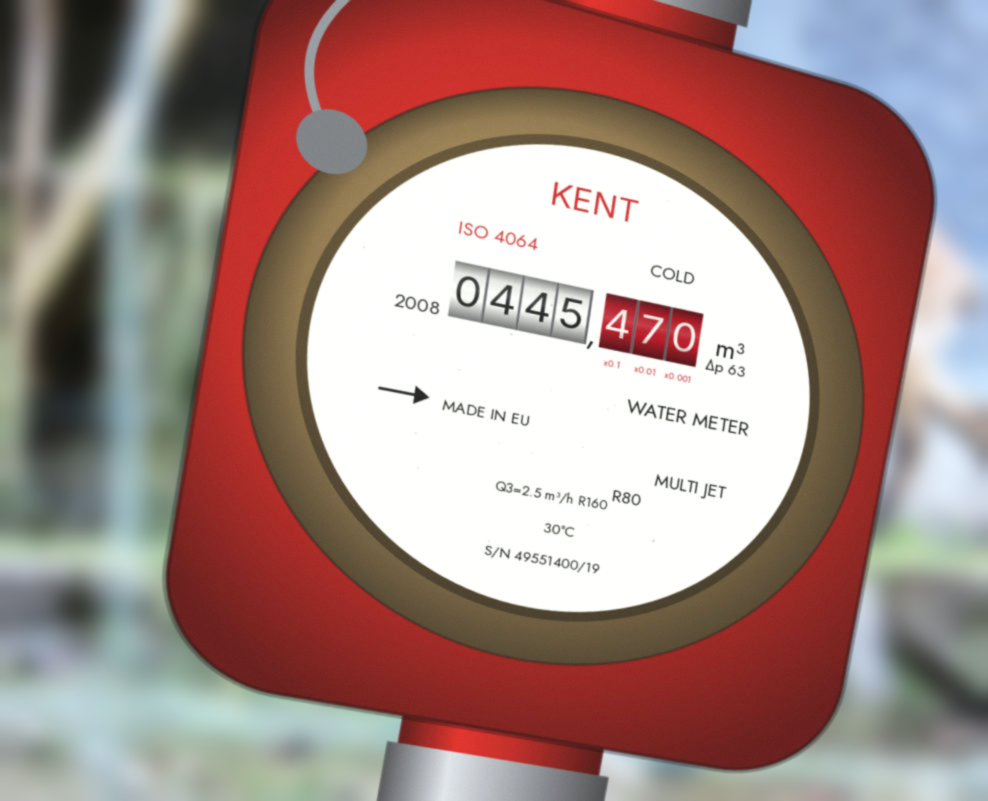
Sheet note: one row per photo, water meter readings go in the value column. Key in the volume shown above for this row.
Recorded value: 445.470 m³
